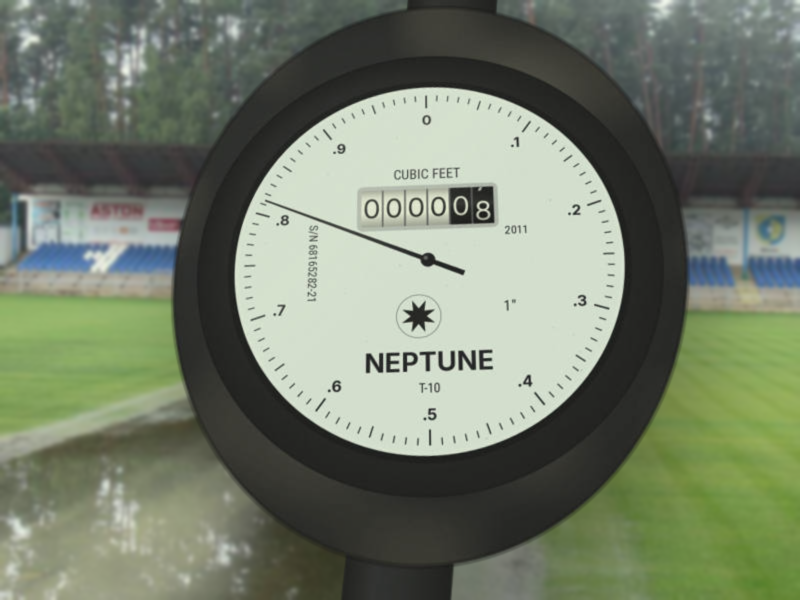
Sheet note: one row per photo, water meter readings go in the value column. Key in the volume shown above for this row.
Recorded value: 7.81 ft³
